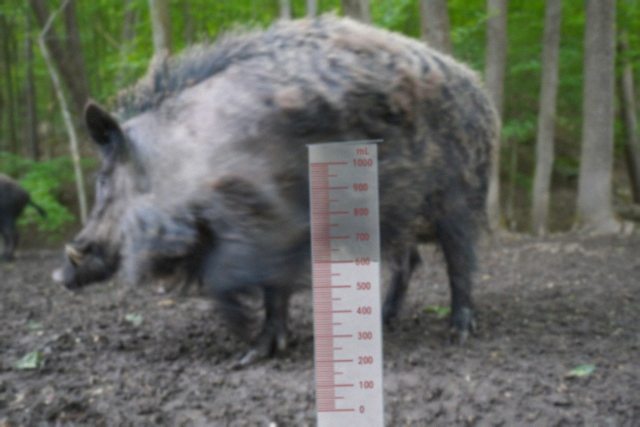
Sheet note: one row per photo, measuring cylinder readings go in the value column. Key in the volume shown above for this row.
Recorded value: 600 mL
